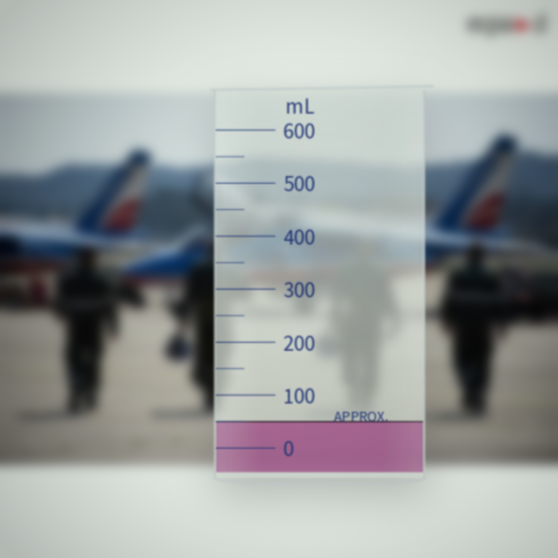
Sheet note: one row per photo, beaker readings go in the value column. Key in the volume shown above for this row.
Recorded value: 50 mL
